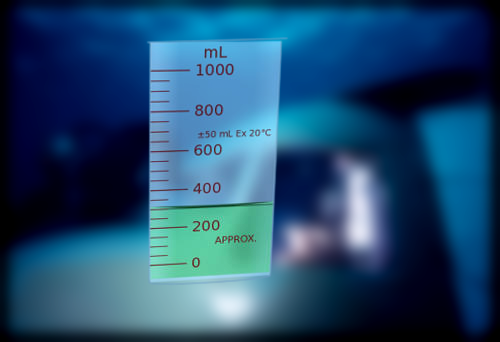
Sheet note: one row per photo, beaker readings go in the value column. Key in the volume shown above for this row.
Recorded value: 300 mL
